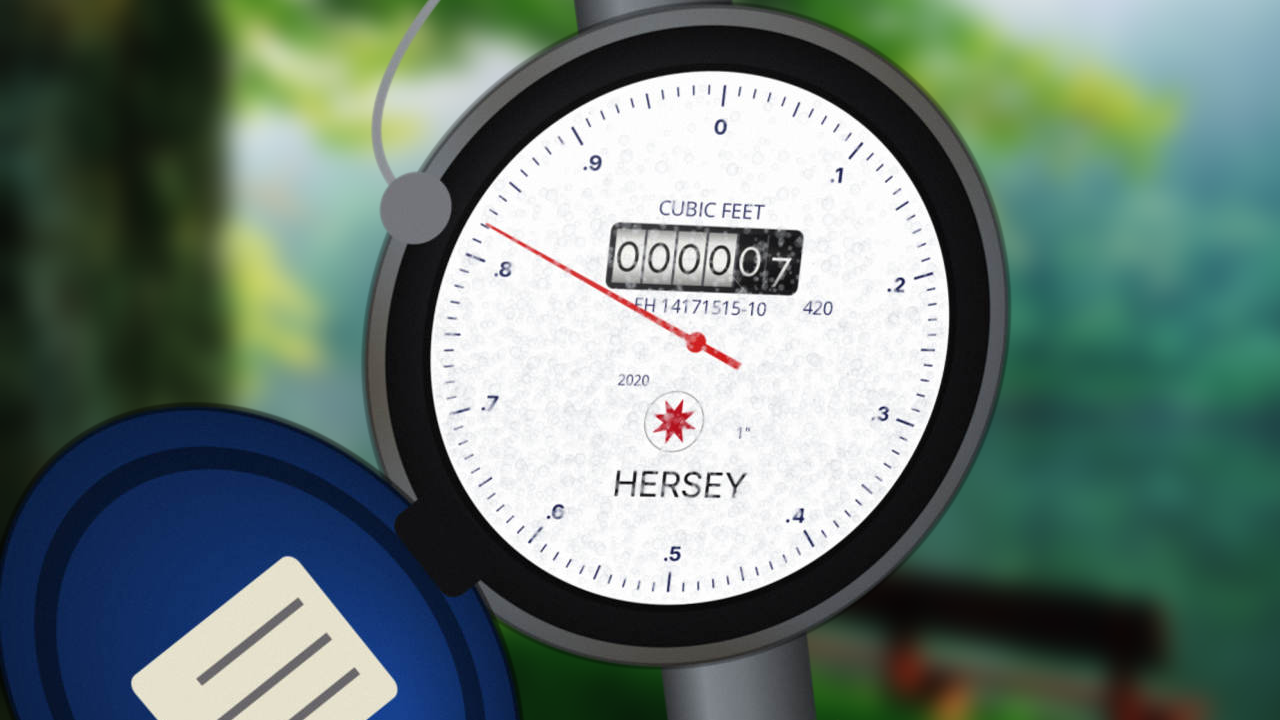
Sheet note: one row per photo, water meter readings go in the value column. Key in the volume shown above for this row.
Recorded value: 6.82 ft³
